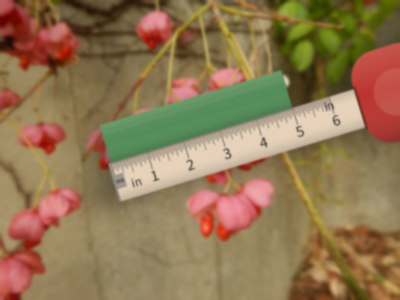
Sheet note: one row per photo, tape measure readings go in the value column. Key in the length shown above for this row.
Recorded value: 5 in
